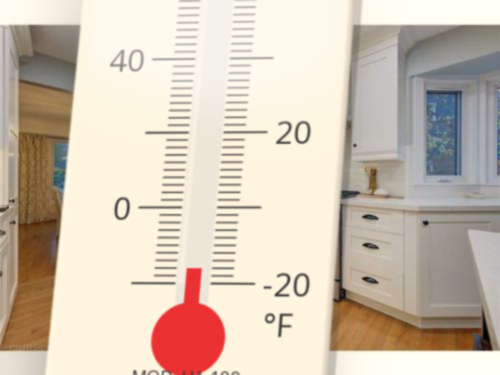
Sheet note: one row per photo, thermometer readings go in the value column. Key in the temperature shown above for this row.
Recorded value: -16 °F
